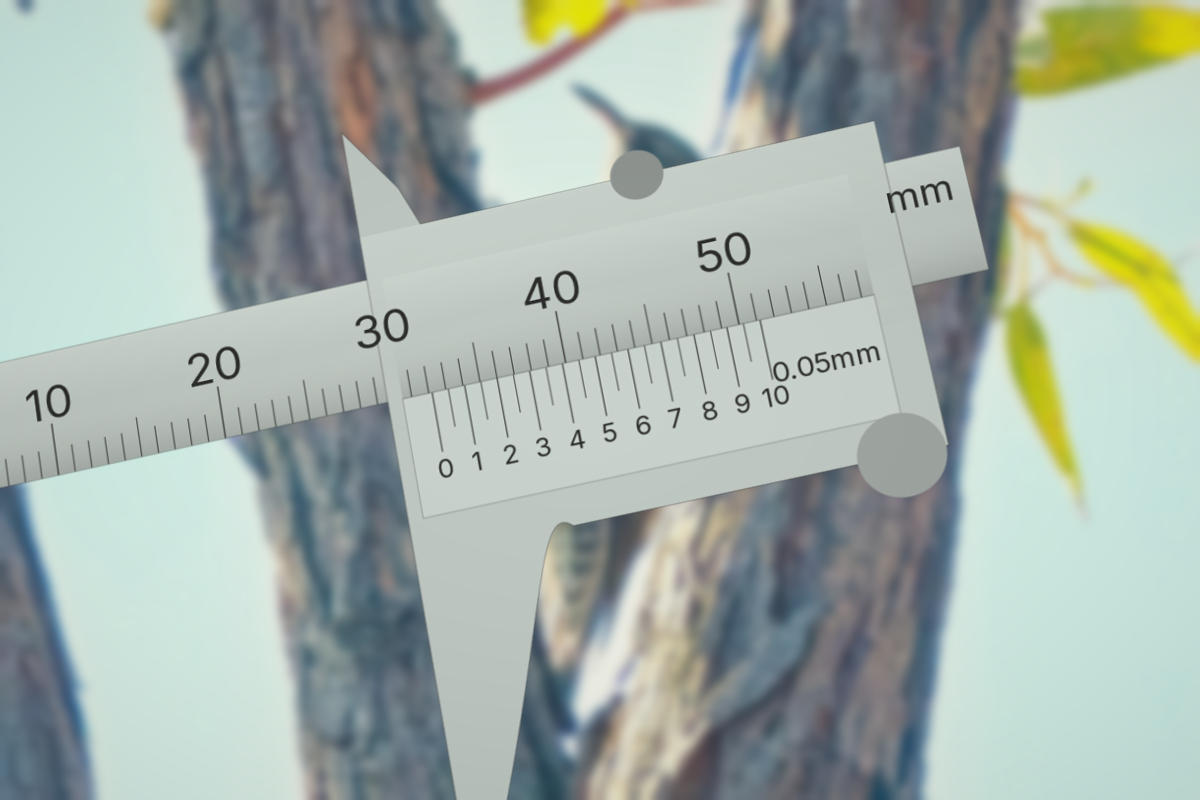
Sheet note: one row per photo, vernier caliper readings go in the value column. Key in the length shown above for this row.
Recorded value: 32.2 mm
